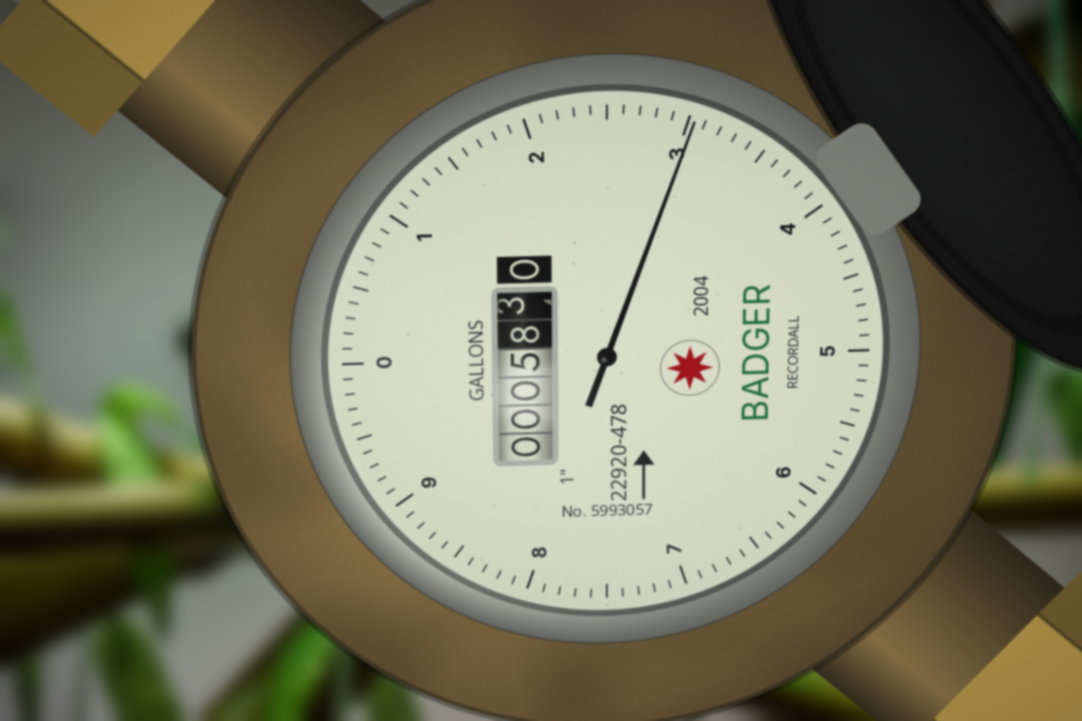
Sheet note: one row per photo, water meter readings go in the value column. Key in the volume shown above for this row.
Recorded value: 5833.0 gal
